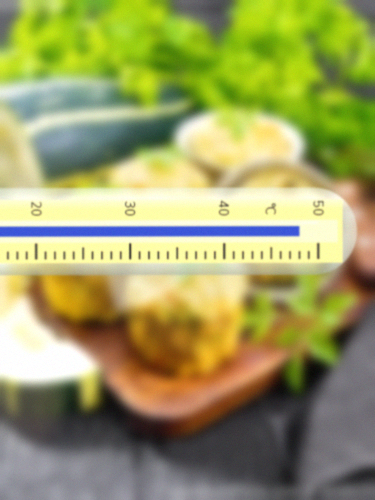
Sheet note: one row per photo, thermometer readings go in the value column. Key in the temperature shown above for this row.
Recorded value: 48 °C
